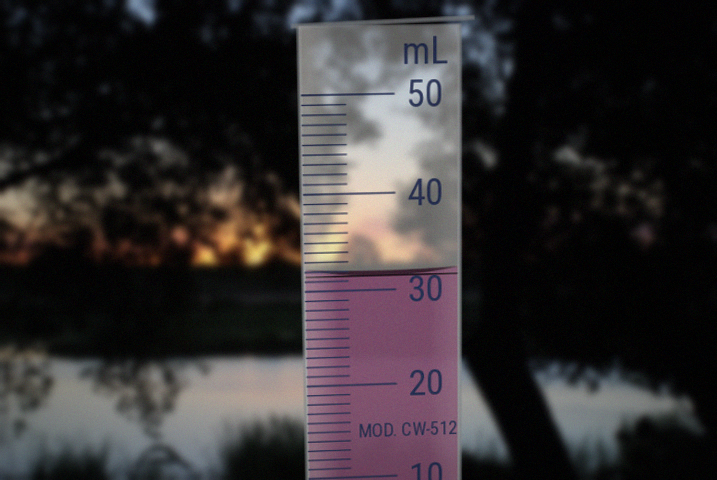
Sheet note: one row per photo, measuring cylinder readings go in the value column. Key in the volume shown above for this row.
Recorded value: 31.5 mL
